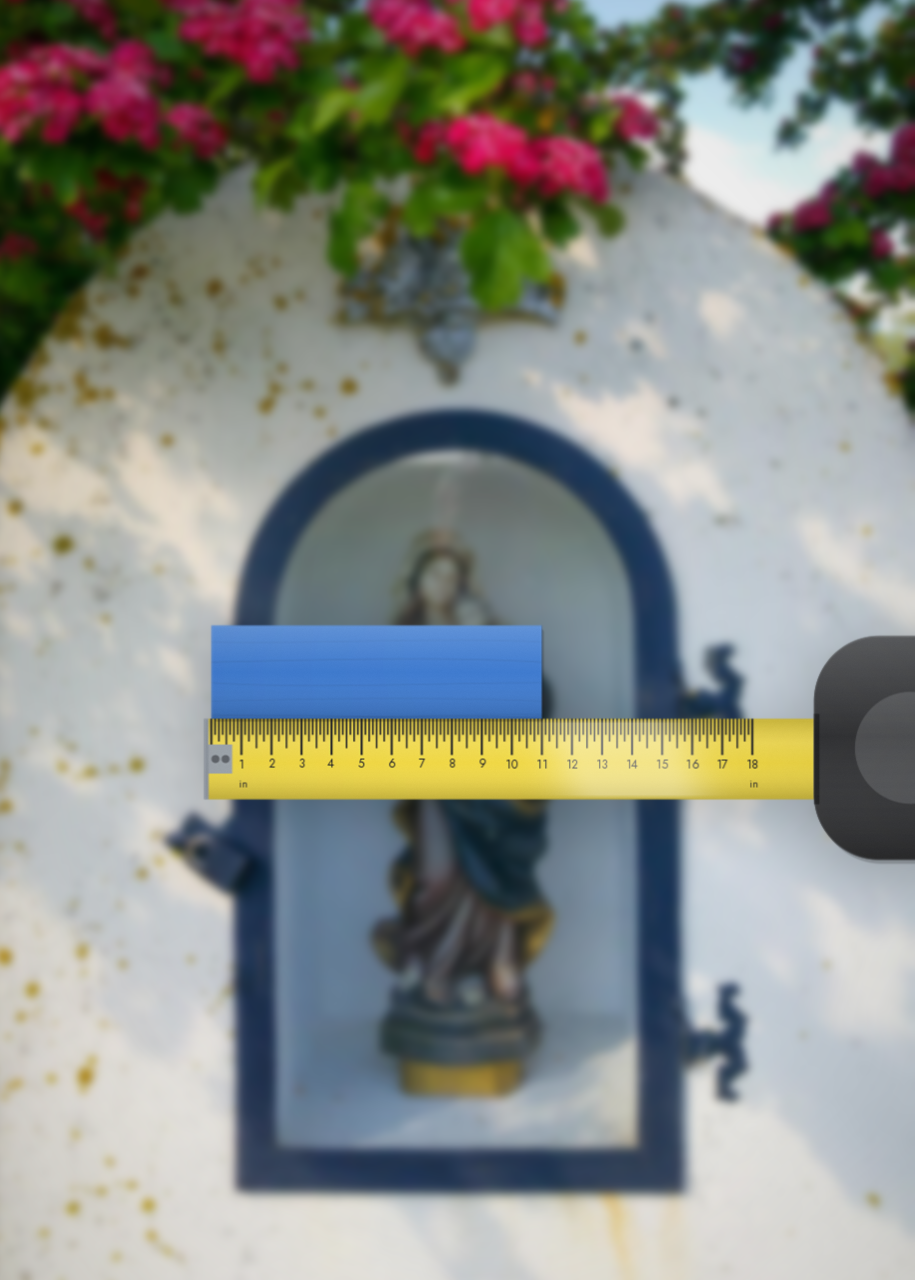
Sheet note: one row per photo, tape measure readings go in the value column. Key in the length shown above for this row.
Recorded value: 11 in
